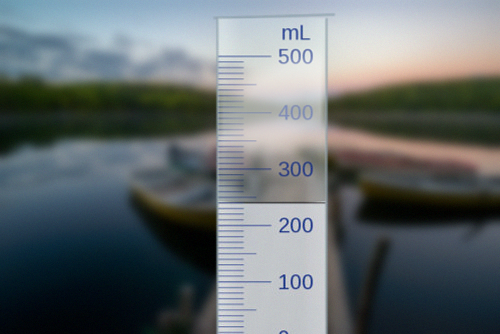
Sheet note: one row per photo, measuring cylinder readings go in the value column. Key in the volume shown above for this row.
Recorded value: 240 mL
